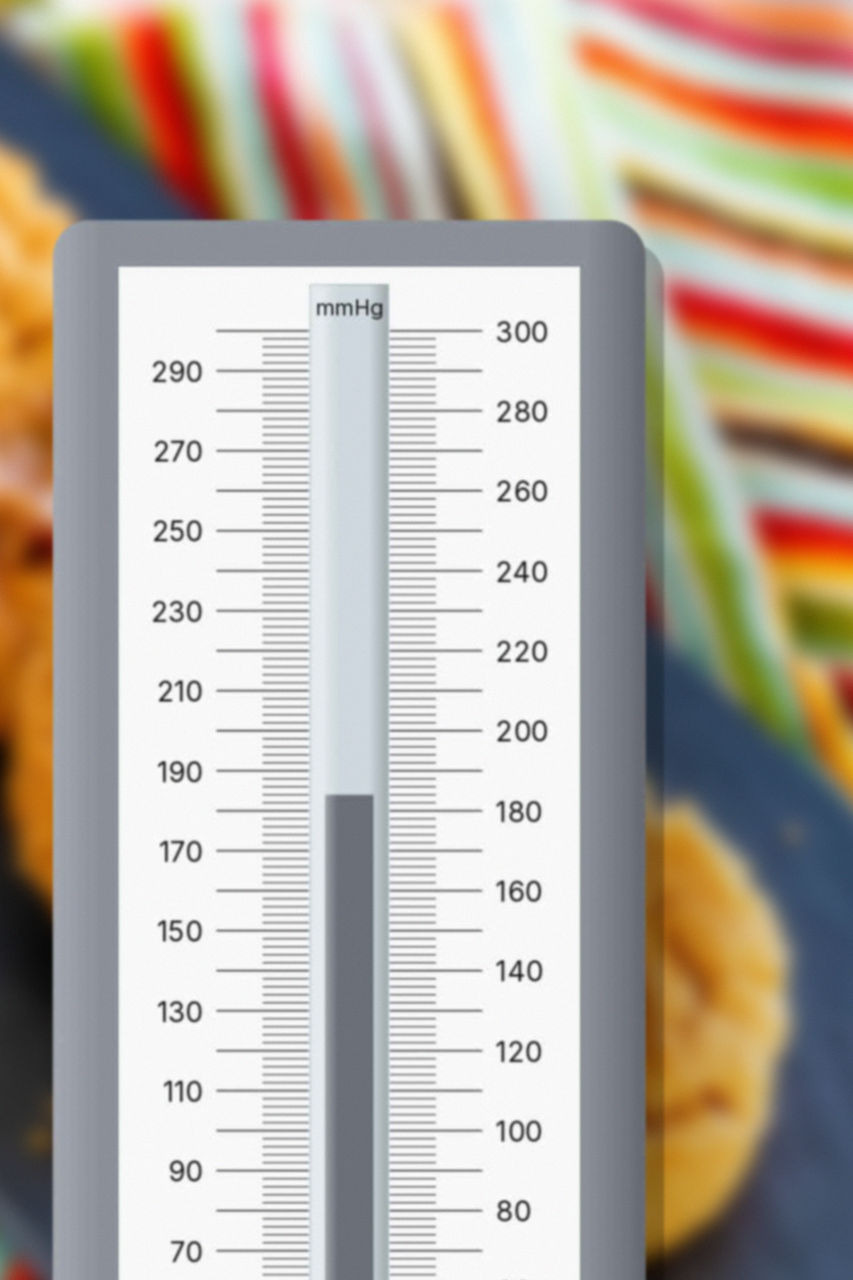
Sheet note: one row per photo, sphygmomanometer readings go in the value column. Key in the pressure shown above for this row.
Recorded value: 184 mmHg
